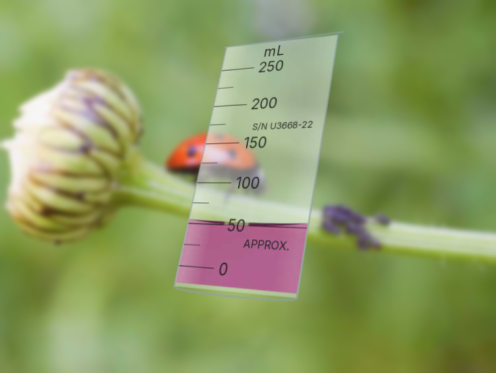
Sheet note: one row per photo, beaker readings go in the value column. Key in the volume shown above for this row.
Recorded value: 50 mL
